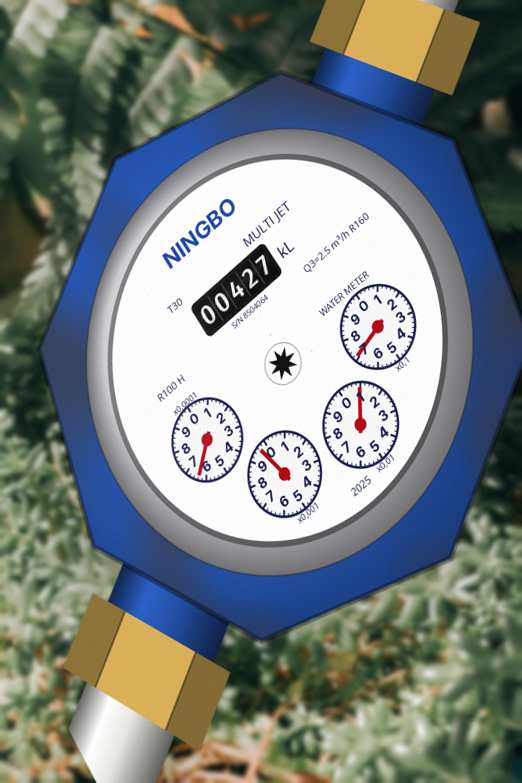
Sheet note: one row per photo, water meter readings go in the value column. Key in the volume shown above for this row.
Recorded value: 427.7096 kL
